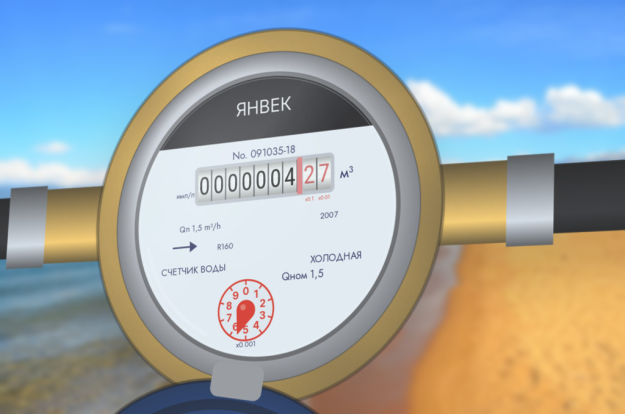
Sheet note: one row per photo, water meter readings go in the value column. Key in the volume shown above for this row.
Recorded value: 4.275 m³
